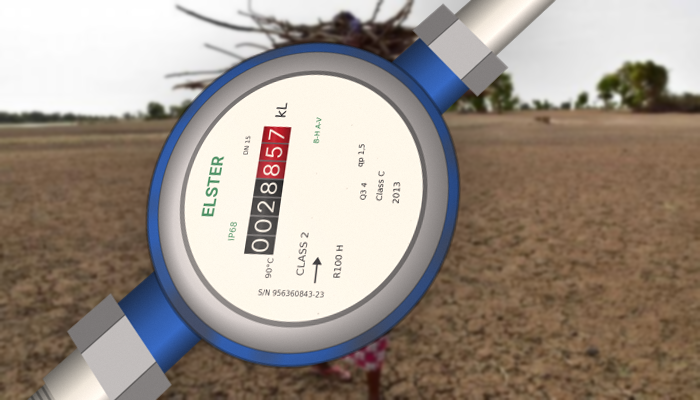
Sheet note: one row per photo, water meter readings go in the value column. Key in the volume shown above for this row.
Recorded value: 28.857 kL
